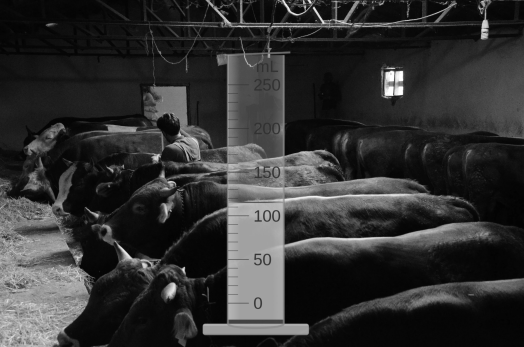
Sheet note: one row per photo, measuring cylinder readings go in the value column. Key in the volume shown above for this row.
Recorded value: 115 mL
